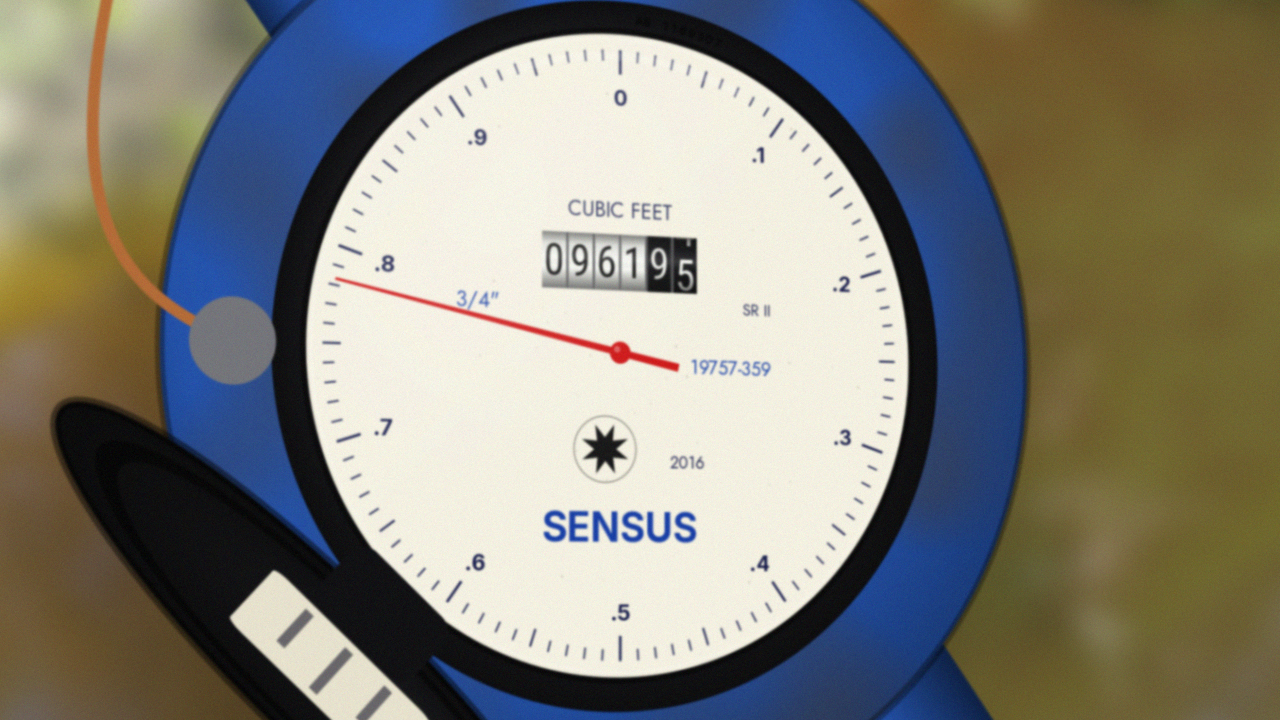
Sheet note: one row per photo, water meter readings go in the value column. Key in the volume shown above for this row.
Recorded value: 96194.78 ft³
